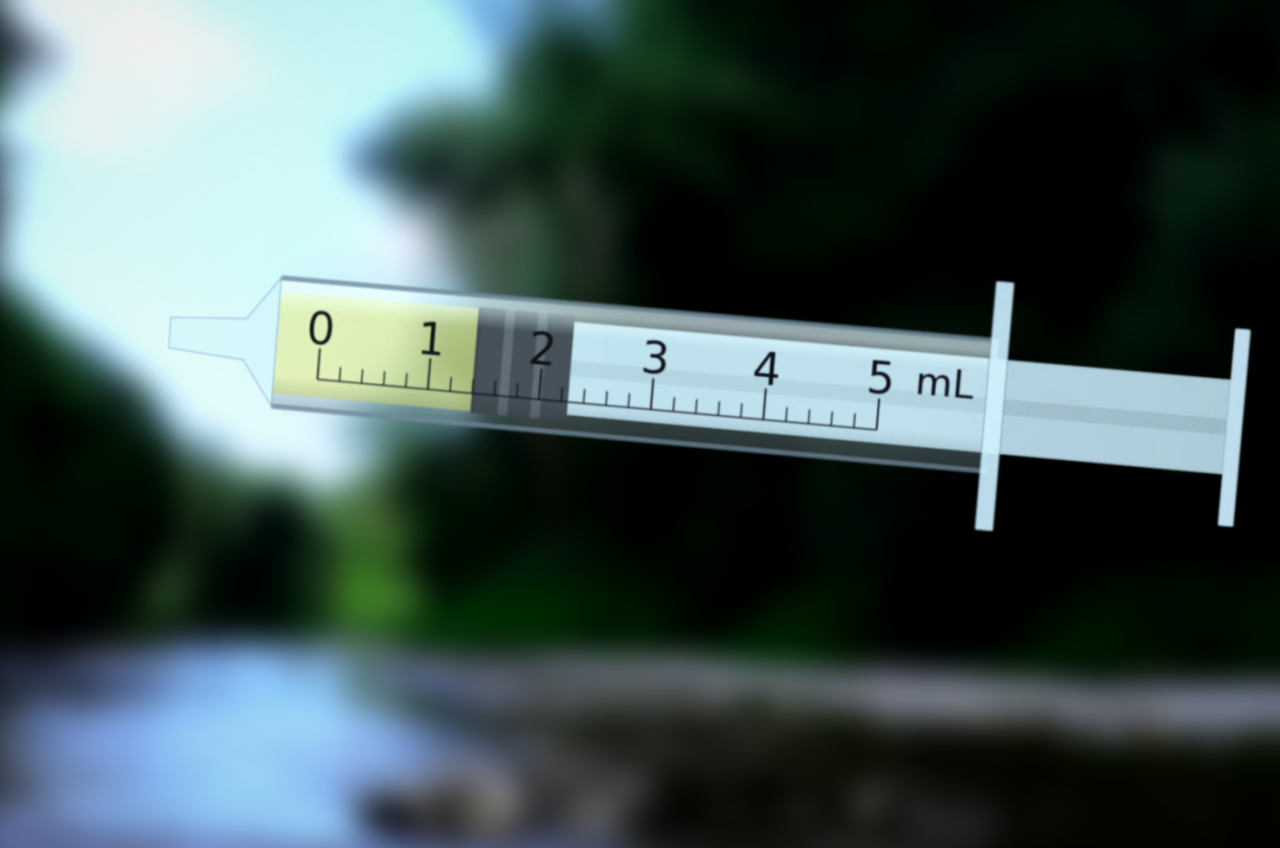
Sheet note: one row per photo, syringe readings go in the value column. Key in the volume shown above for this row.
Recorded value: 1.4 mL
